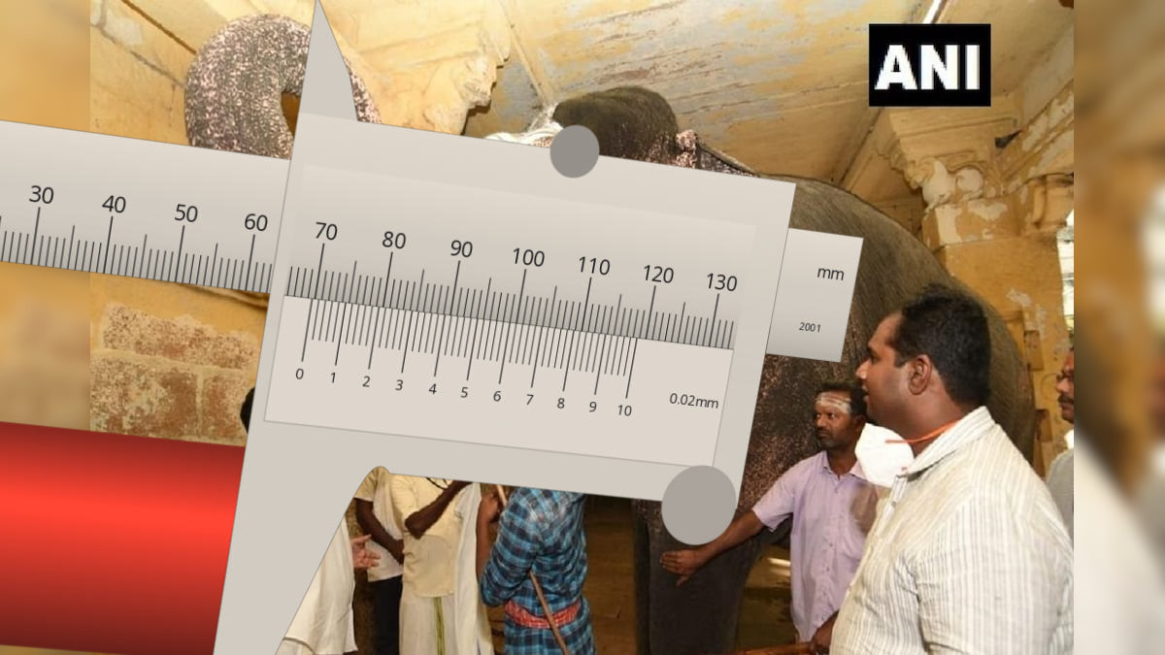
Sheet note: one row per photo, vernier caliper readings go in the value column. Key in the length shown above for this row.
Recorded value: 69.6 mm
